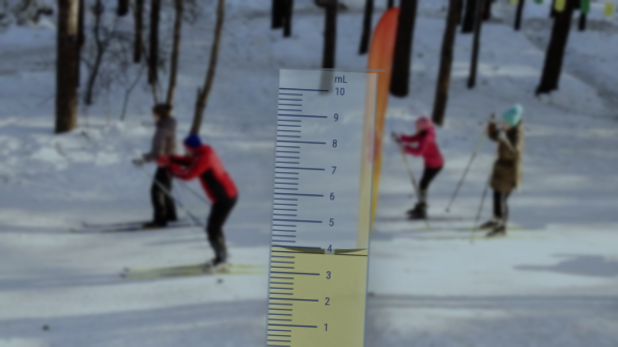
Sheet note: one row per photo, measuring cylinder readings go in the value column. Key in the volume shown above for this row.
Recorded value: 3.8 mL
